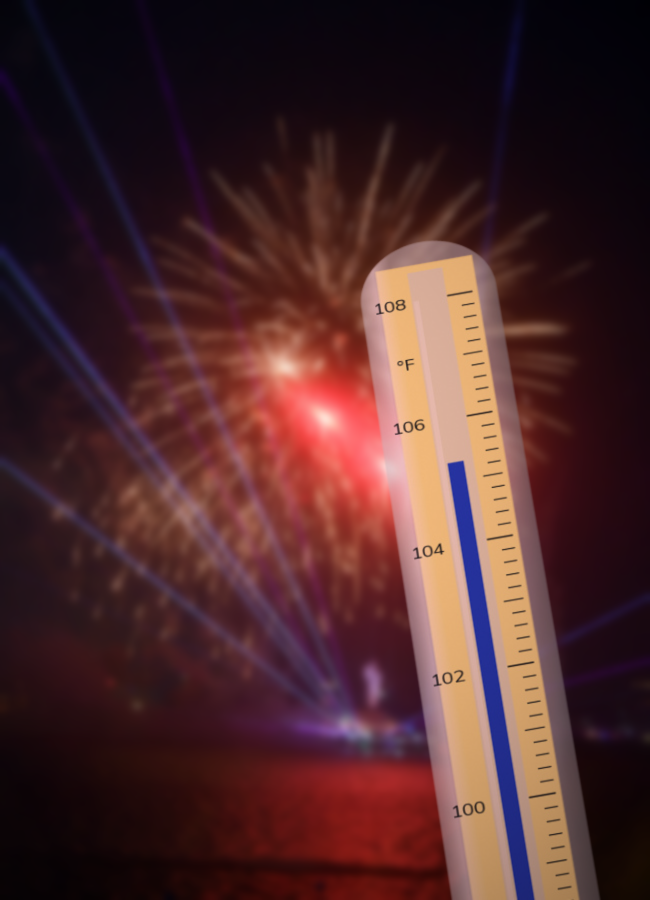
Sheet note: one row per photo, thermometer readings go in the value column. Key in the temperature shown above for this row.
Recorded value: 105.3 °F
